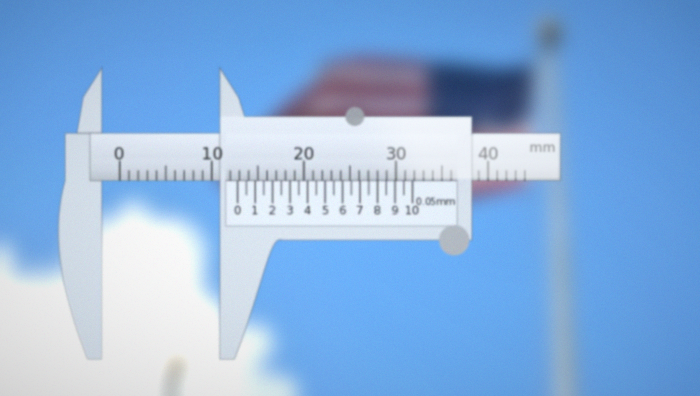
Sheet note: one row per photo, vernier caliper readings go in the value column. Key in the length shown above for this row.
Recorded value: 12.8 mm
